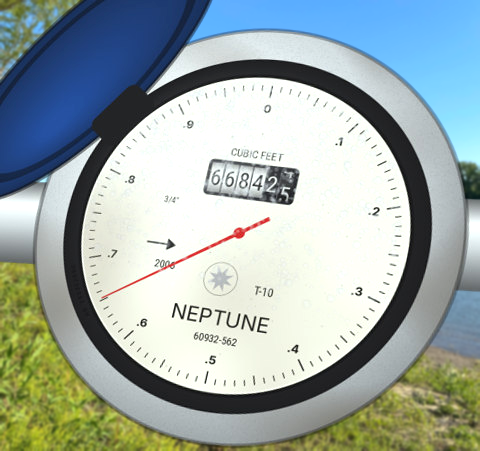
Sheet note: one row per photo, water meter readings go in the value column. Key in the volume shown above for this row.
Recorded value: 668424.65 ft³
